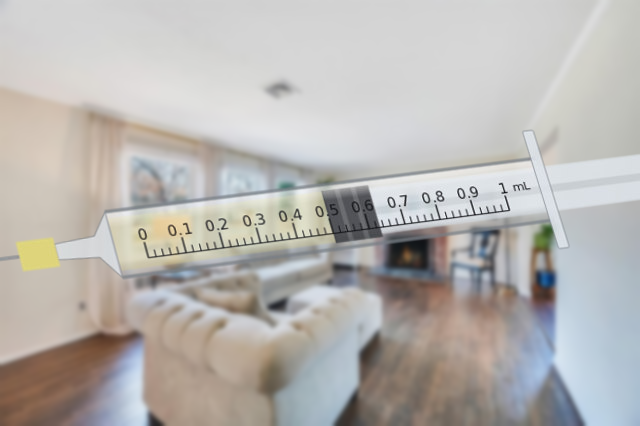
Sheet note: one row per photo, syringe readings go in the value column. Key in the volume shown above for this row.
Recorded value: 0.5 mL
